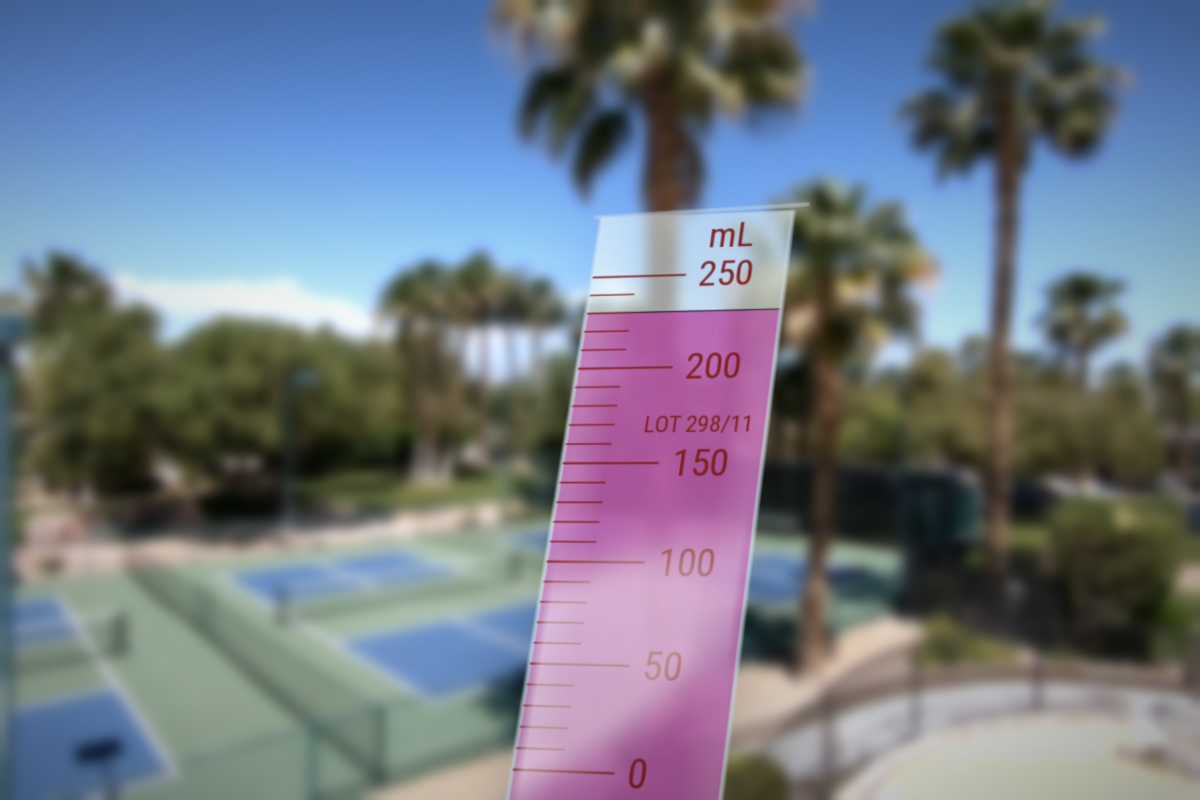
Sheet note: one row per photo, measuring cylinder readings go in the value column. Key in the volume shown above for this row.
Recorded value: 230 mL
